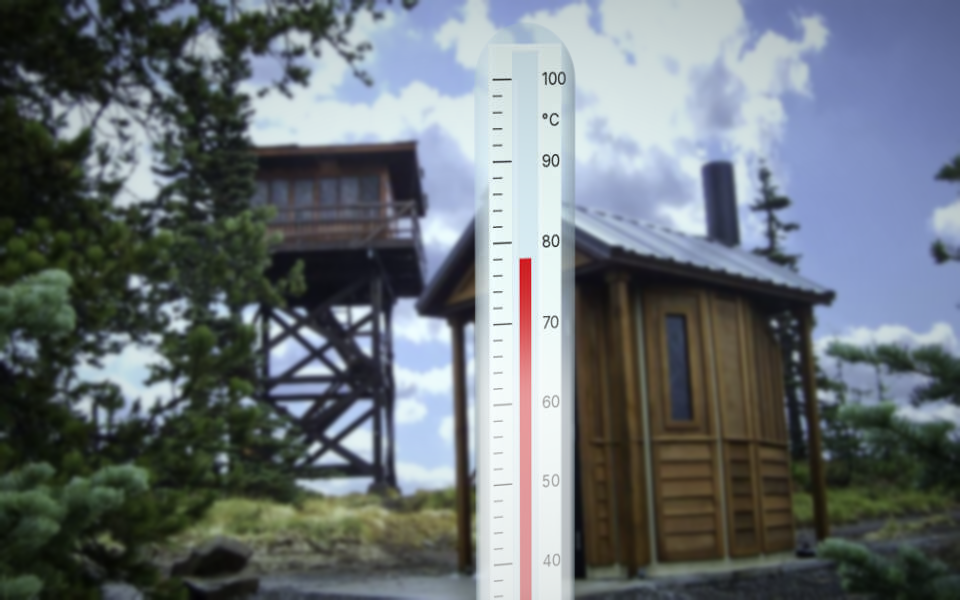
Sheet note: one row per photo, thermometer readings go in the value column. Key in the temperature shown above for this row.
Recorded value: 78 °C
